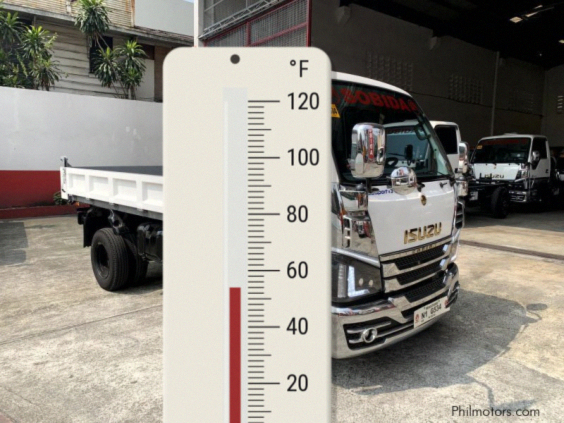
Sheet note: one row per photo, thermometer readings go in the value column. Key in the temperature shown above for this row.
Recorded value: 54 °F
